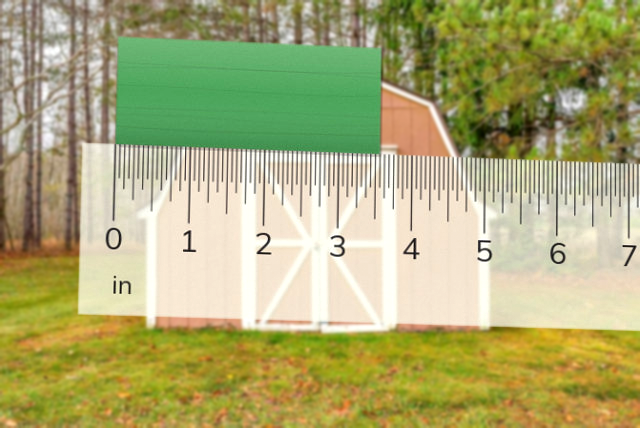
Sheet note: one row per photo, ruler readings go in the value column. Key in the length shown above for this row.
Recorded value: 3.5625 in
